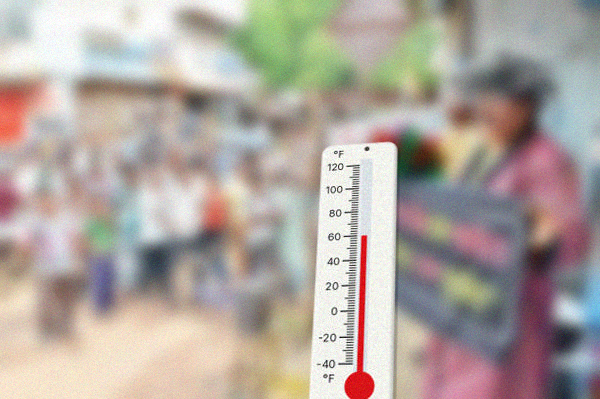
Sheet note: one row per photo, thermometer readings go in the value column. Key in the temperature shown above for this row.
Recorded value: 60 °F
